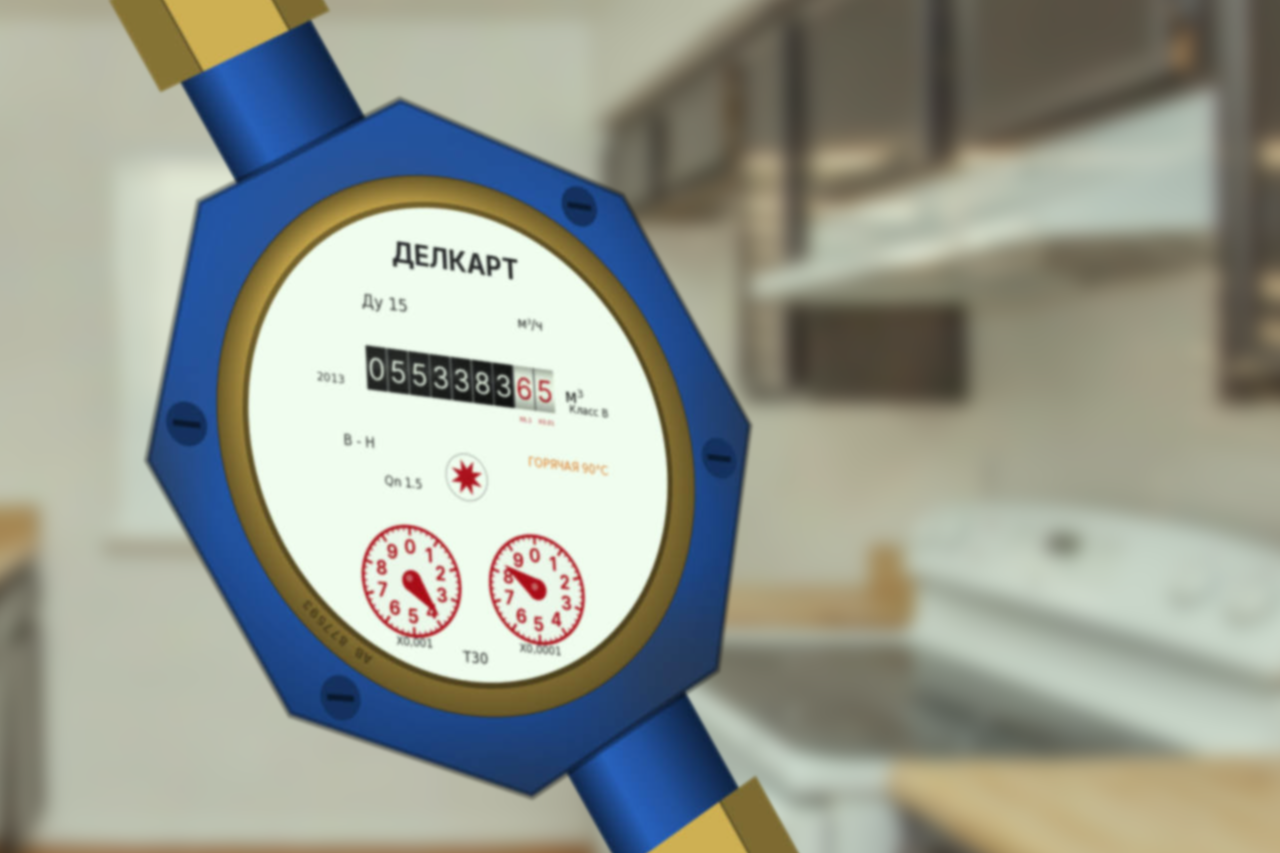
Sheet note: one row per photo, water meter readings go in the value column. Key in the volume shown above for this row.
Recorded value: 553383.6538 m³
